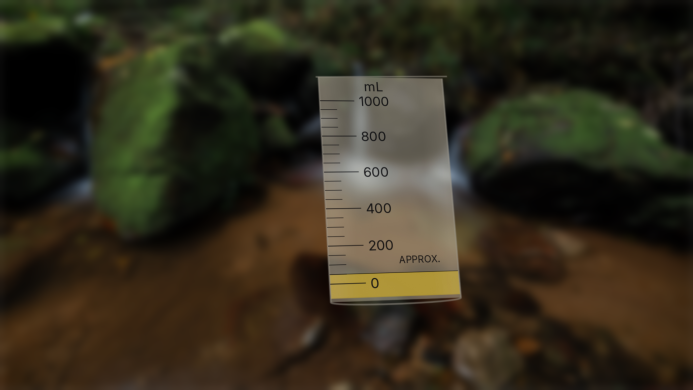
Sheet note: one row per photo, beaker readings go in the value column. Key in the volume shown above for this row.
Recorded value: 50 mL
